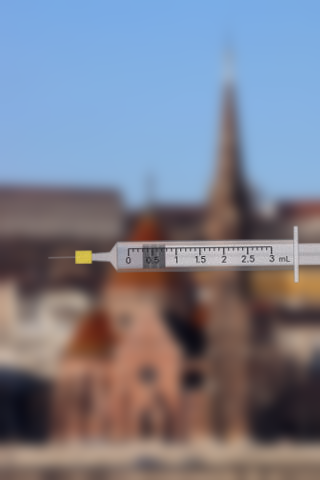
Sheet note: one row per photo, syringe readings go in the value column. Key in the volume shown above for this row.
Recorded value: 0.3 mL
